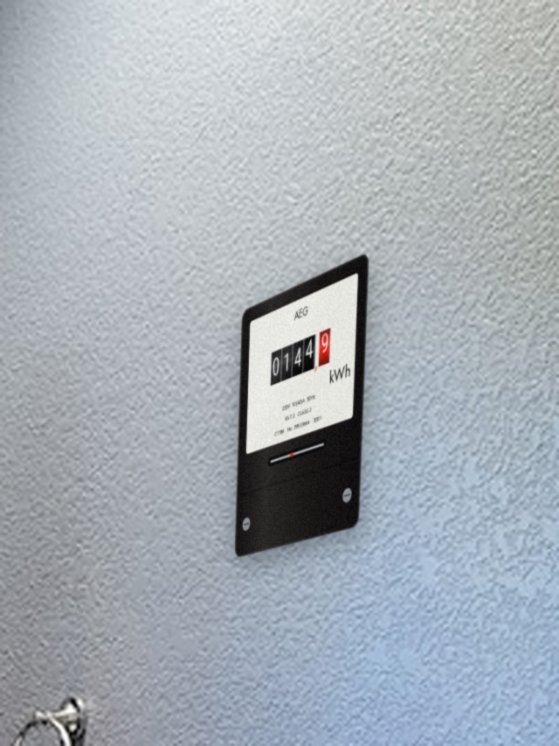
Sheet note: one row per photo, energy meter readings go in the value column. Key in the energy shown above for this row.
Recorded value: 144.9 kWh
